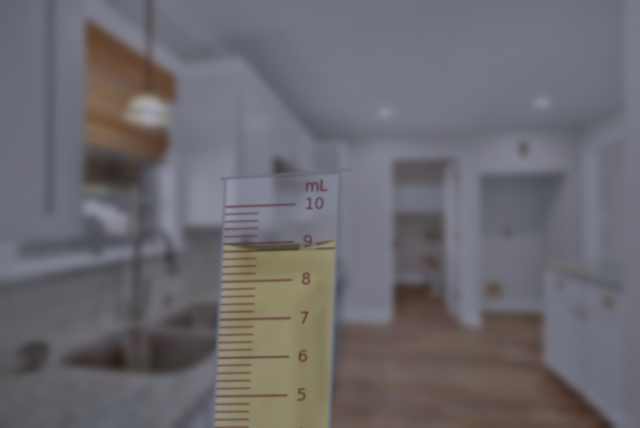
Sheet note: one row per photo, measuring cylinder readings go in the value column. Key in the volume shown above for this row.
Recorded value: 8.8 mL
